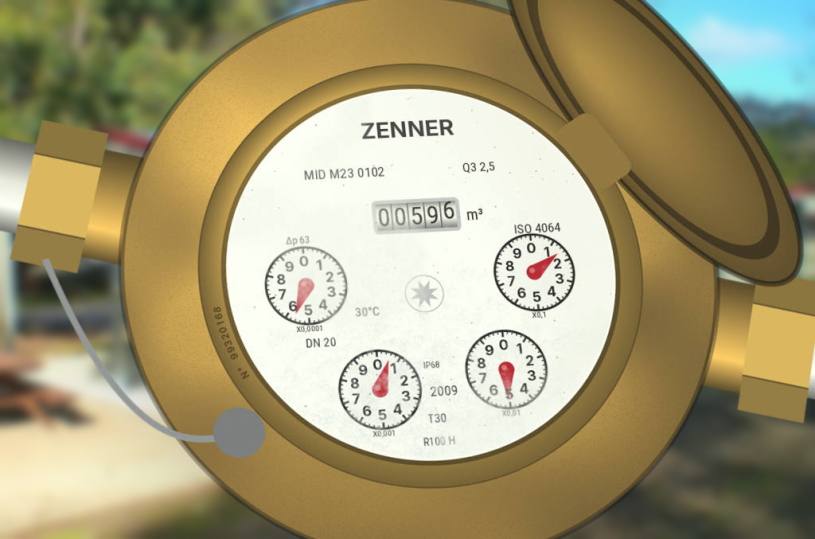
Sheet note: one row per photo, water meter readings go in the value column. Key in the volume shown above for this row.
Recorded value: 596.1505 m³
